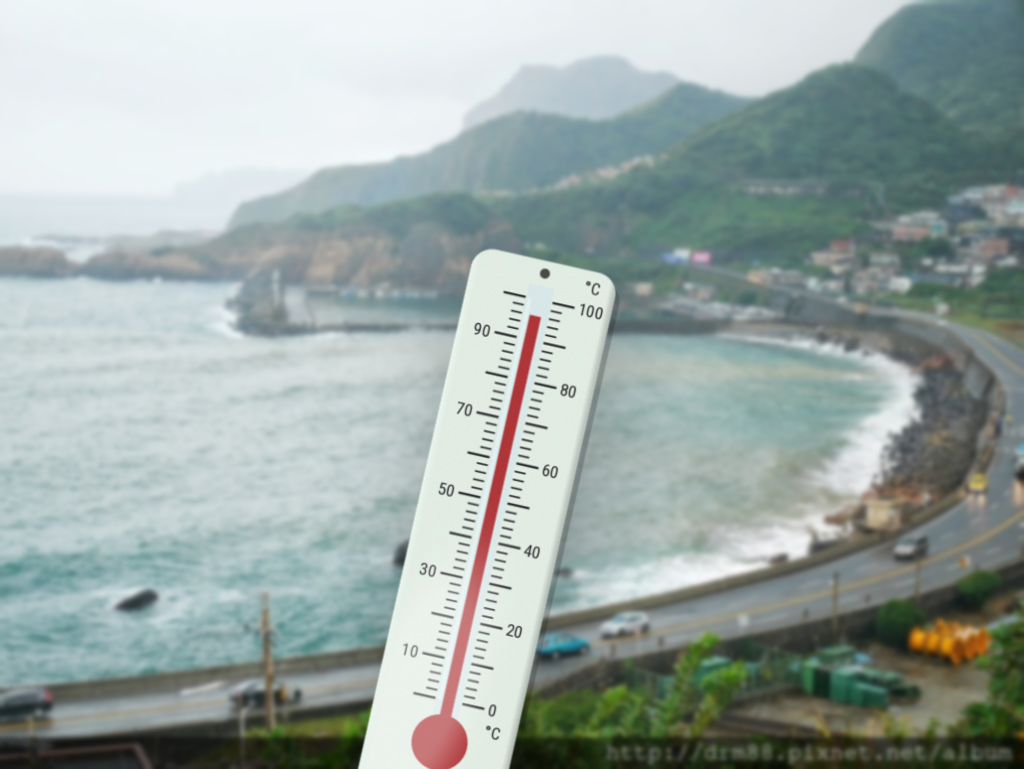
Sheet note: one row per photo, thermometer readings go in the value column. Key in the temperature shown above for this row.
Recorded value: 96 °C
